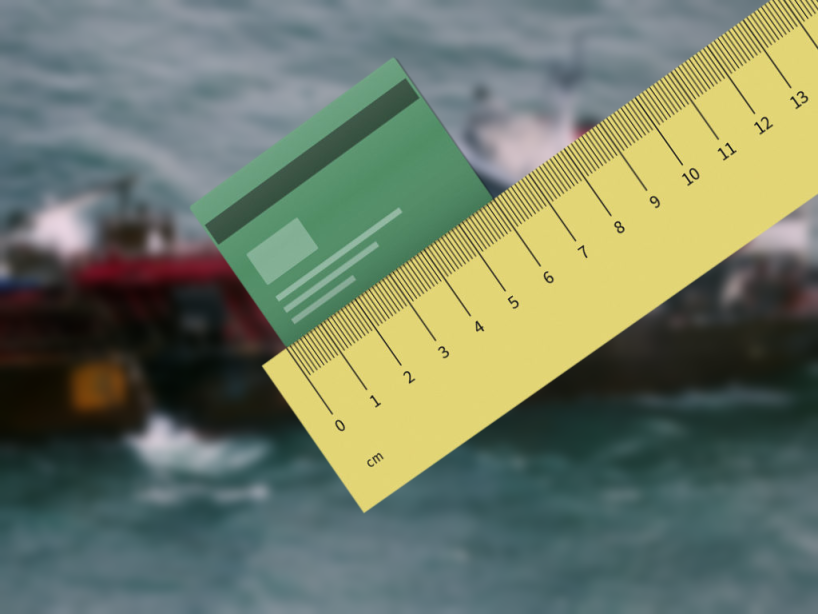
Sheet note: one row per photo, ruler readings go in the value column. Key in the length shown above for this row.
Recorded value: 6 cm
